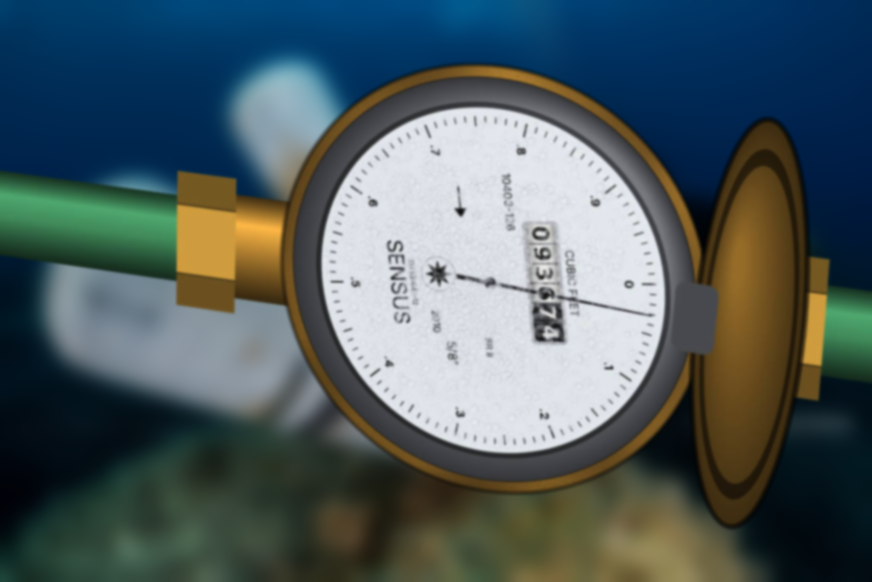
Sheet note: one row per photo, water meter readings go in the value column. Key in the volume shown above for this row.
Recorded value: 93674.03 ft³
